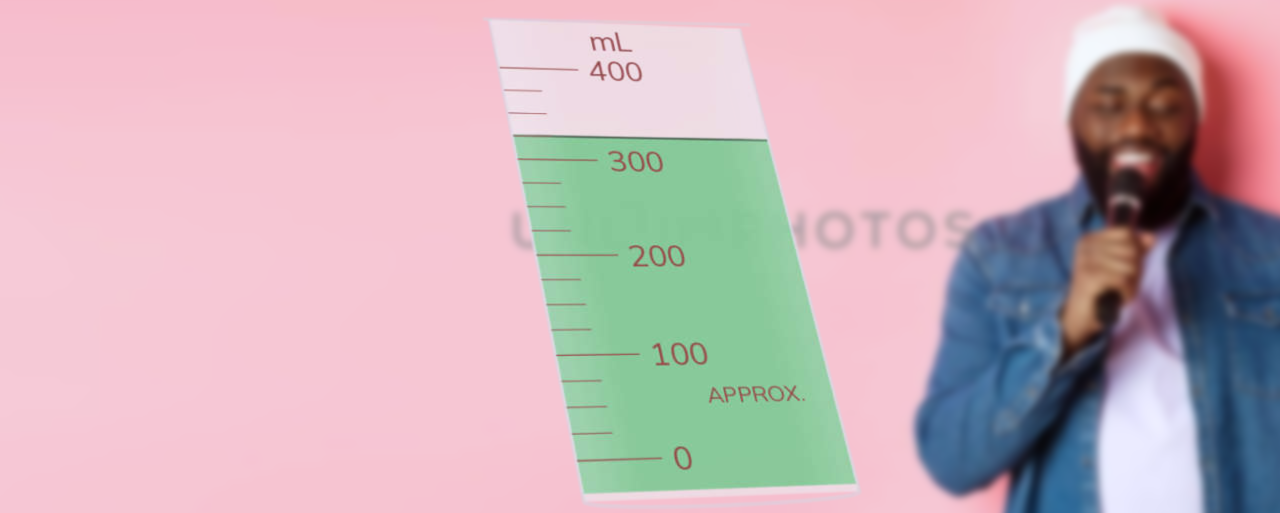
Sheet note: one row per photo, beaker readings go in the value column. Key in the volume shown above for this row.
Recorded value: 325 mL
